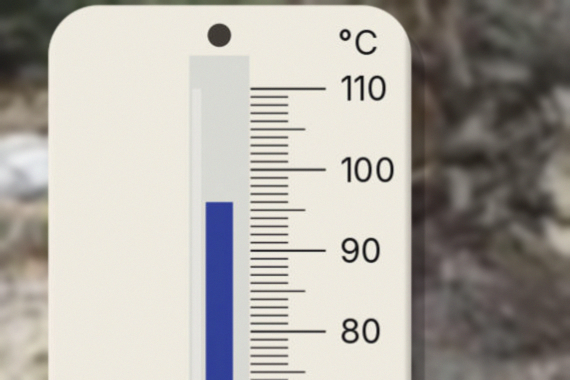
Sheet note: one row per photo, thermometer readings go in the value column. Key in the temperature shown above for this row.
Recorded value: 96 °C
